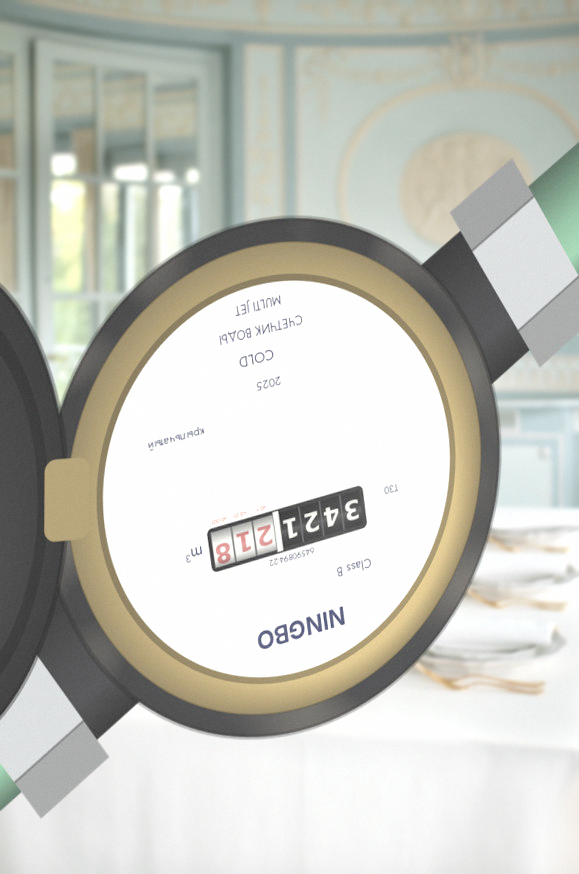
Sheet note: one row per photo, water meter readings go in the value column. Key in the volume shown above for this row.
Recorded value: 3421.218 m³
